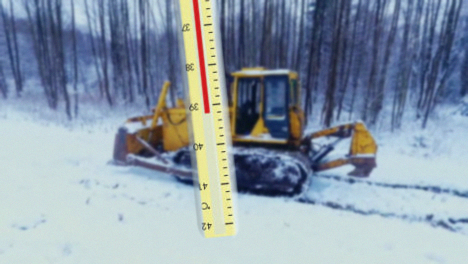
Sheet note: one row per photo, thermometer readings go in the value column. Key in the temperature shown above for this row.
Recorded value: 39.2 °C
